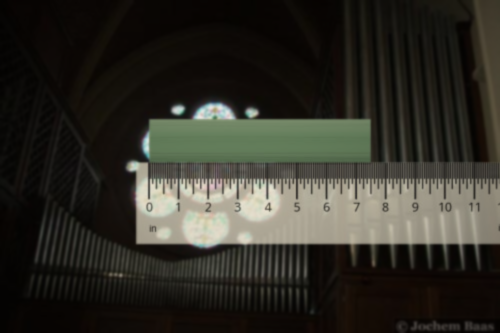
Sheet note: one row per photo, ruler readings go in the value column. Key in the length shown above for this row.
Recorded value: 7.5 in
